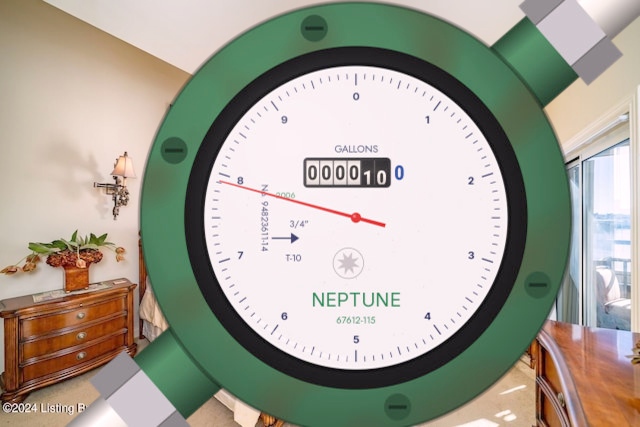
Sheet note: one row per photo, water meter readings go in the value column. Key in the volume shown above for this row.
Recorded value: 97.9 gal
